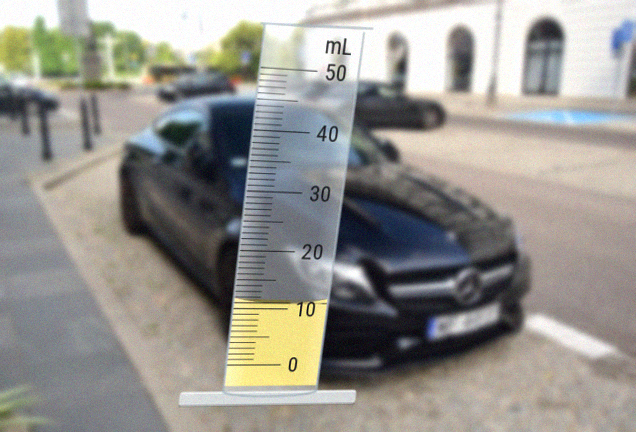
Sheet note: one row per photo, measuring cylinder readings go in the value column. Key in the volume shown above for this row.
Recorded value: 11 mL
